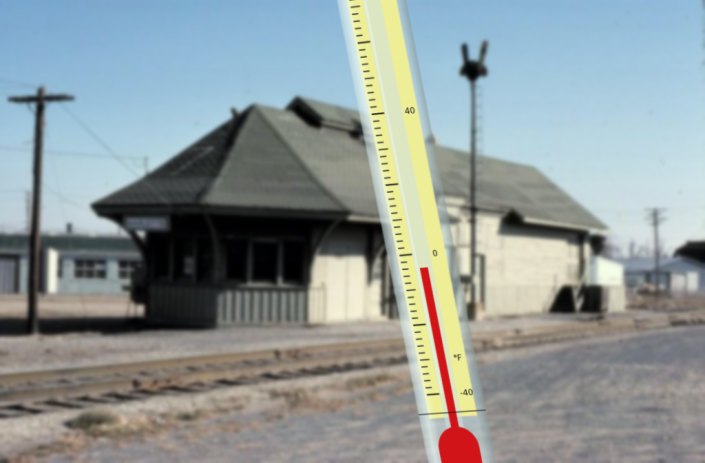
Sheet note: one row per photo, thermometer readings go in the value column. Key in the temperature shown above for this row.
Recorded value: -4 °F
